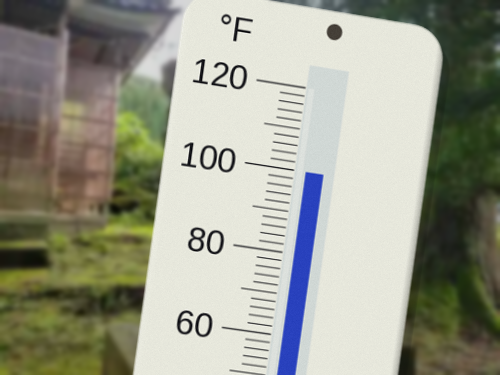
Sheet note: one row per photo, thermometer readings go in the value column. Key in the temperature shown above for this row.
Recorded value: 100 °F
